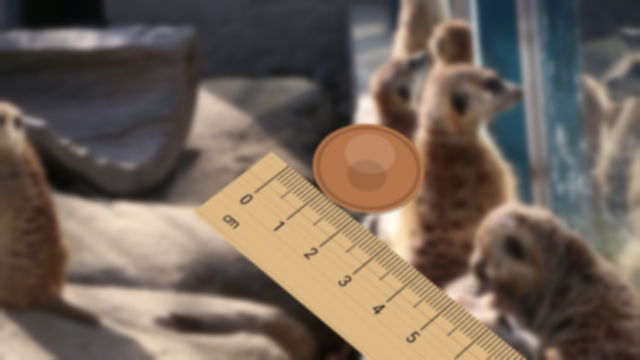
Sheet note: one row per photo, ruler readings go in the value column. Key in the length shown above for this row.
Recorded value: 2.5 cm
